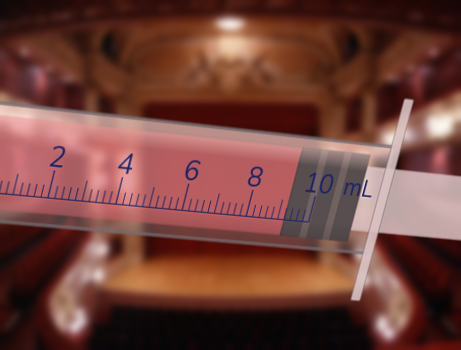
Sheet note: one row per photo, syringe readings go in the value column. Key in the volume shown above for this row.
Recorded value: 9.2 mL
